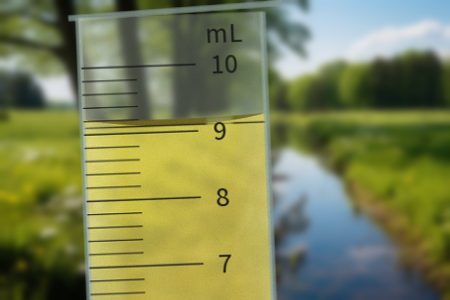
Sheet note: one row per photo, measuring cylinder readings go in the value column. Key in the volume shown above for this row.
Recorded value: 9.1 mL
